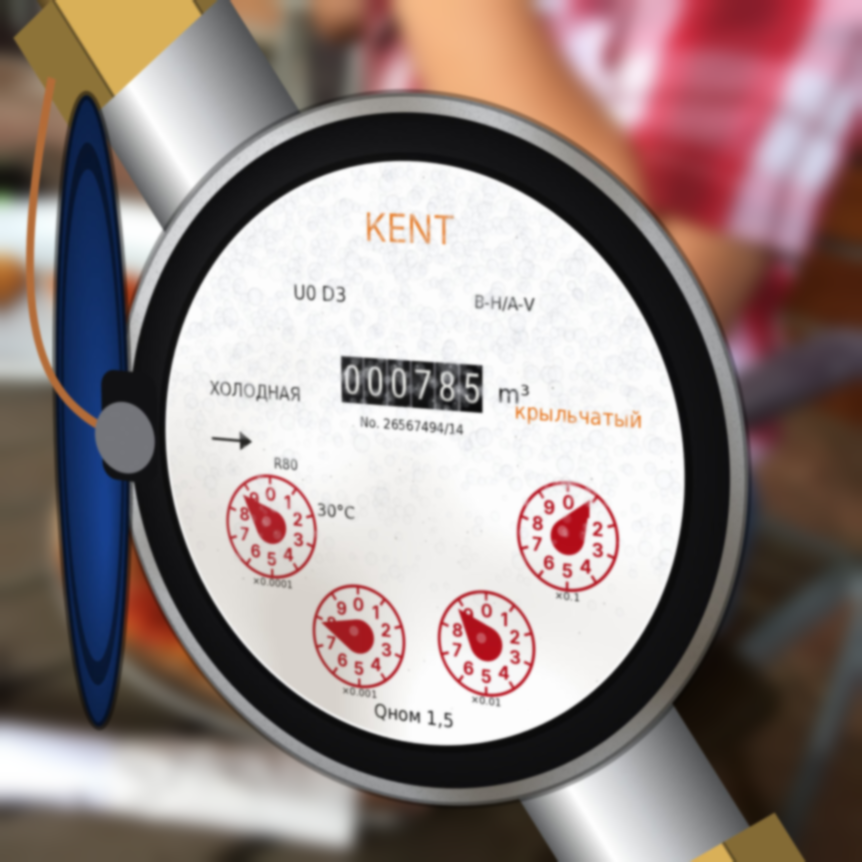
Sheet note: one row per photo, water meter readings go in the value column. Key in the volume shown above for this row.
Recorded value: 785.0878 m³
